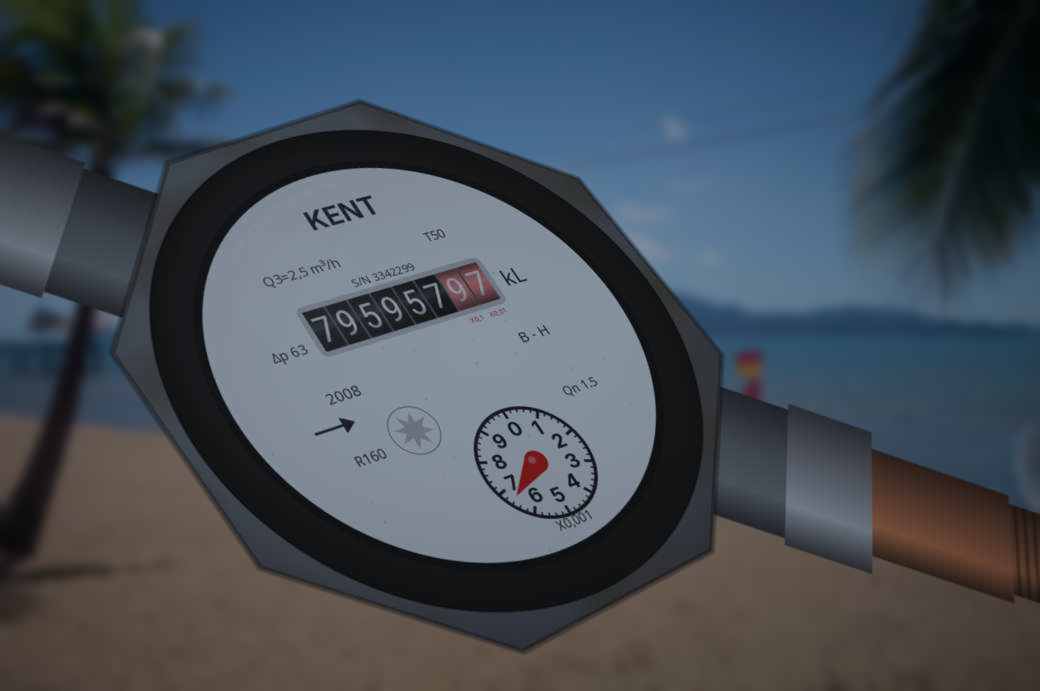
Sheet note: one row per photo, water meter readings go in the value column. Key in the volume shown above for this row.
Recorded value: 795957.976 kL
